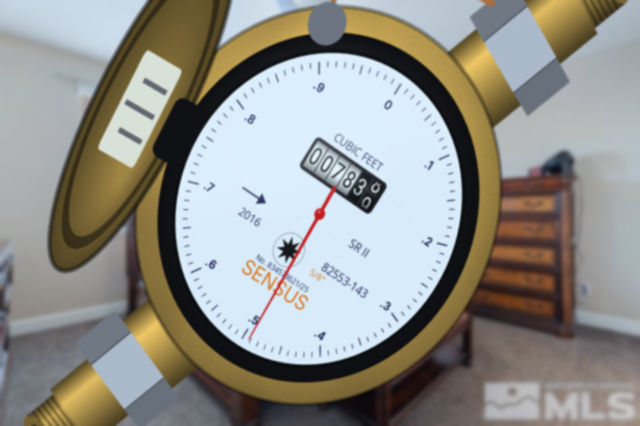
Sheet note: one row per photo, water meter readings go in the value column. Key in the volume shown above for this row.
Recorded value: 7838.49 ft³
